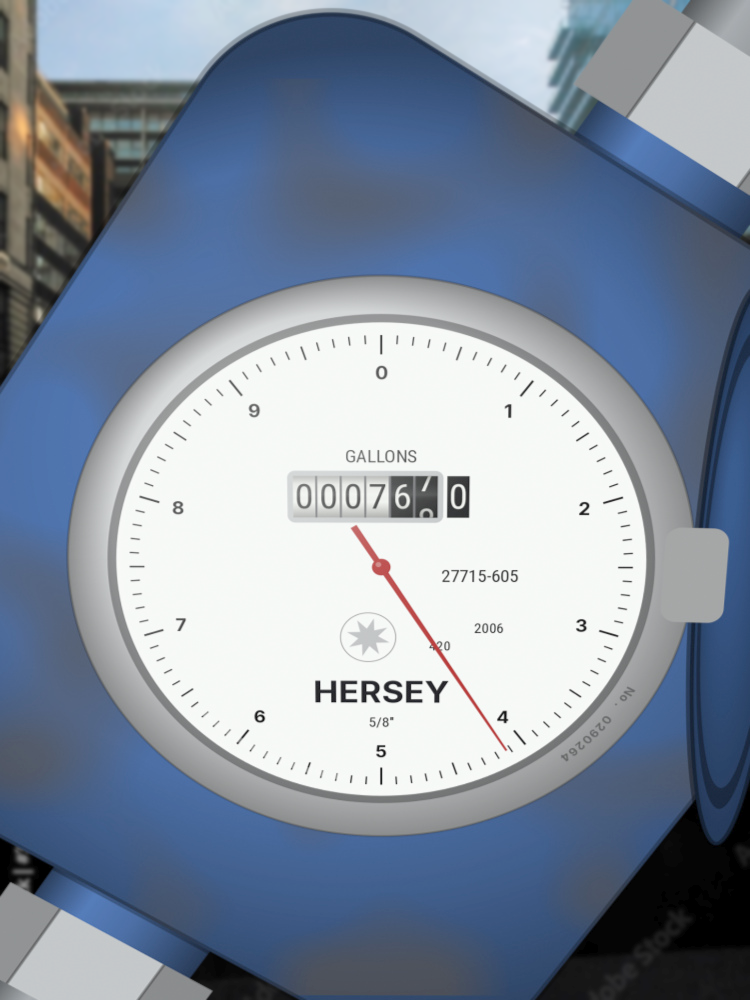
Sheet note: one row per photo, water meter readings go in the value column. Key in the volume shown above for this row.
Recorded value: 7674.1 gal
